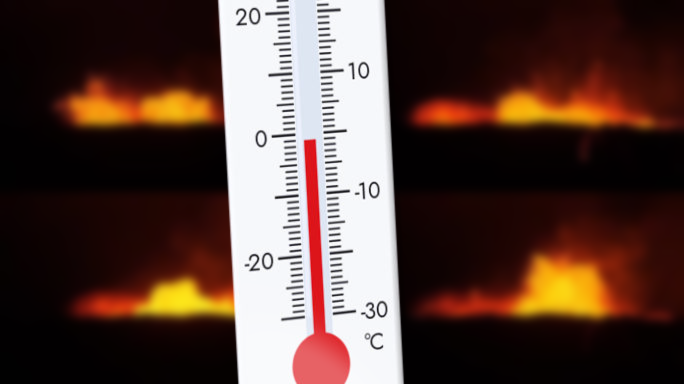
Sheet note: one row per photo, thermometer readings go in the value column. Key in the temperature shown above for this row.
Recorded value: -1 °C
